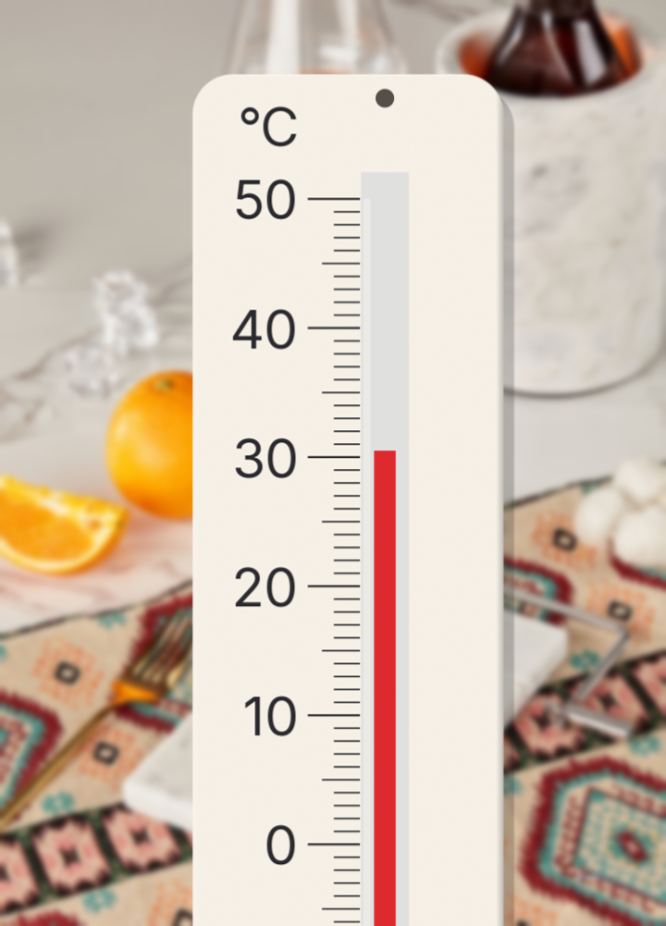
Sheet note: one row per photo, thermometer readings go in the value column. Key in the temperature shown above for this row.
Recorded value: 30.5 °C
